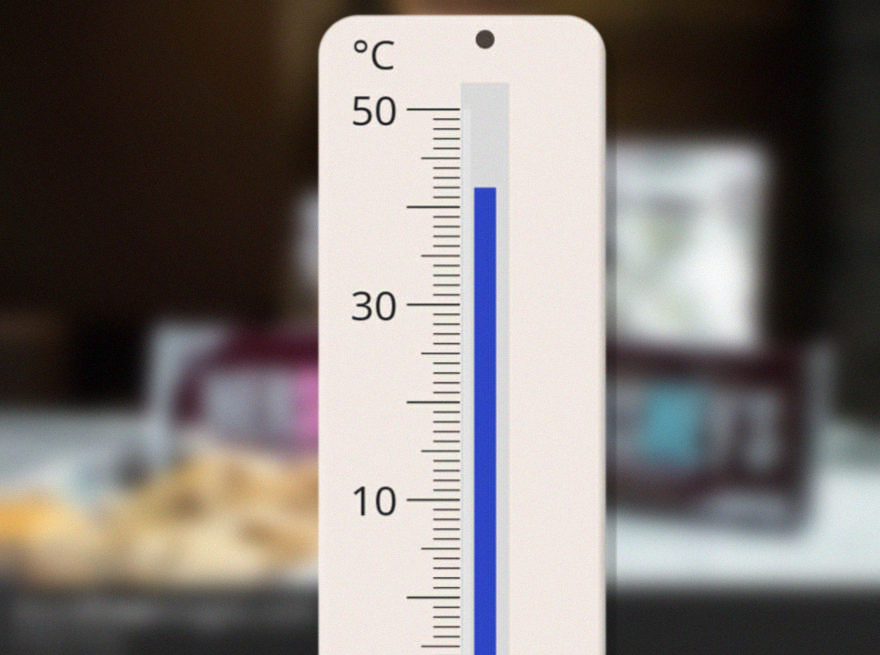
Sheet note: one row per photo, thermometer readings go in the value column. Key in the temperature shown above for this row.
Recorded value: 42 °C
